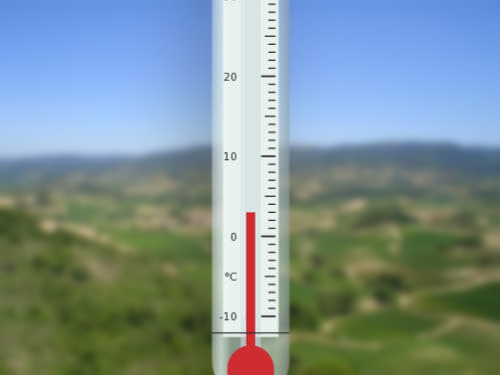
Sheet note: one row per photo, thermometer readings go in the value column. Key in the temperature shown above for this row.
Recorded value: 3 °C
